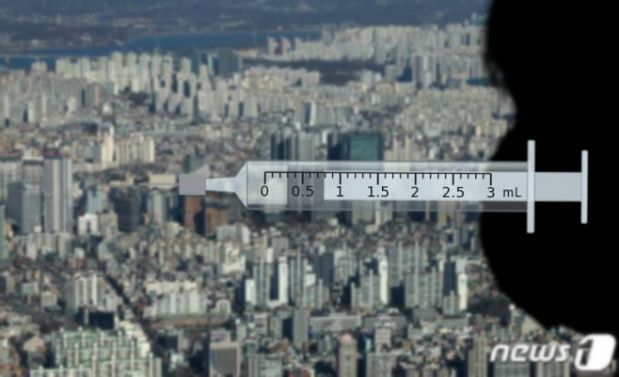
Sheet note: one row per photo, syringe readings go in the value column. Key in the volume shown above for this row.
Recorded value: 0.3 mL
